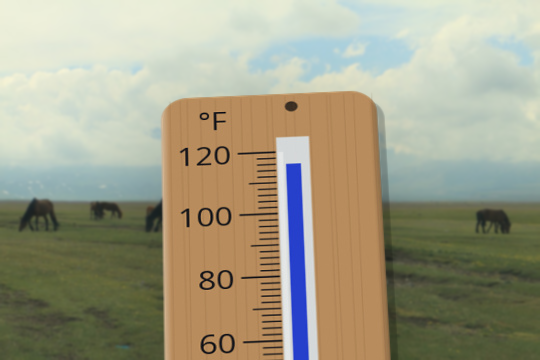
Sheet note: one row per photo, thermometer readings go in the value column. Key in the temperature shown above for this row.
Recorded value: 116 °F
